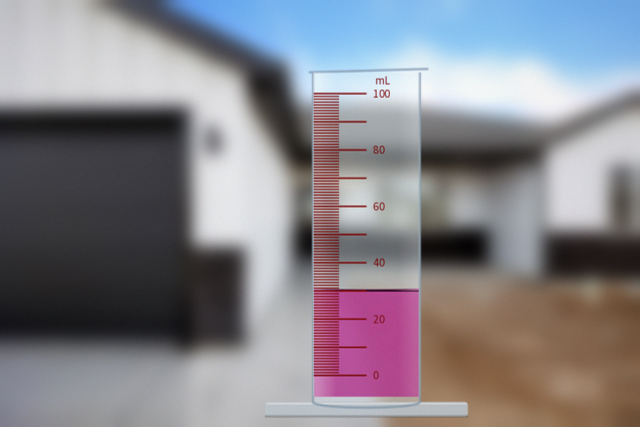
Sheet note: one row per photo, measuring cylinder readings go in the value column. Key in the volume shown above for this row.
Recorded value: 30 mL
